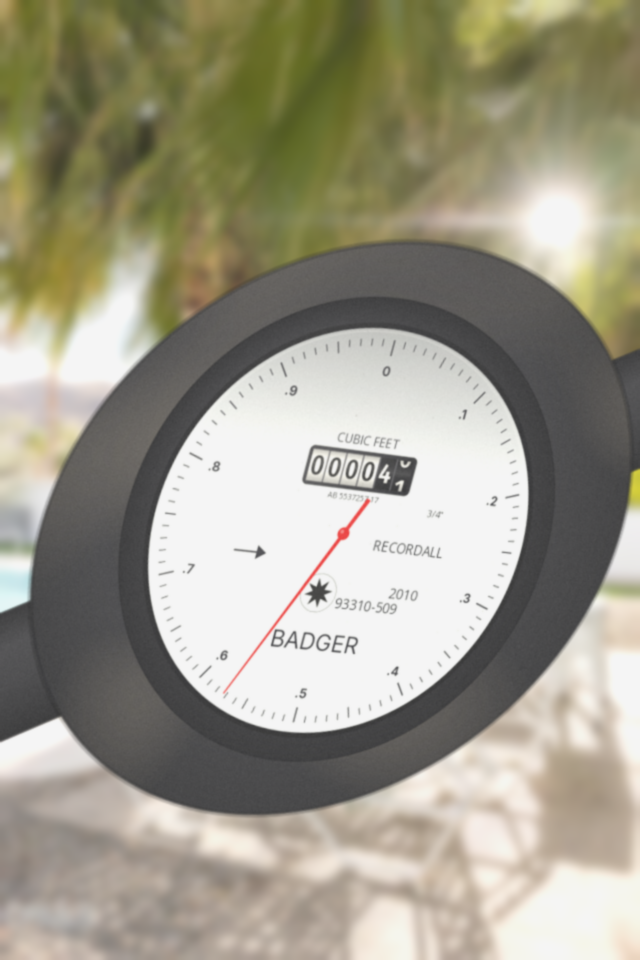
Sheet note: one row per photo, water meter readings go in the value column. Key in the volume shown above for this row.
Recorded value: 40.57 ft³
